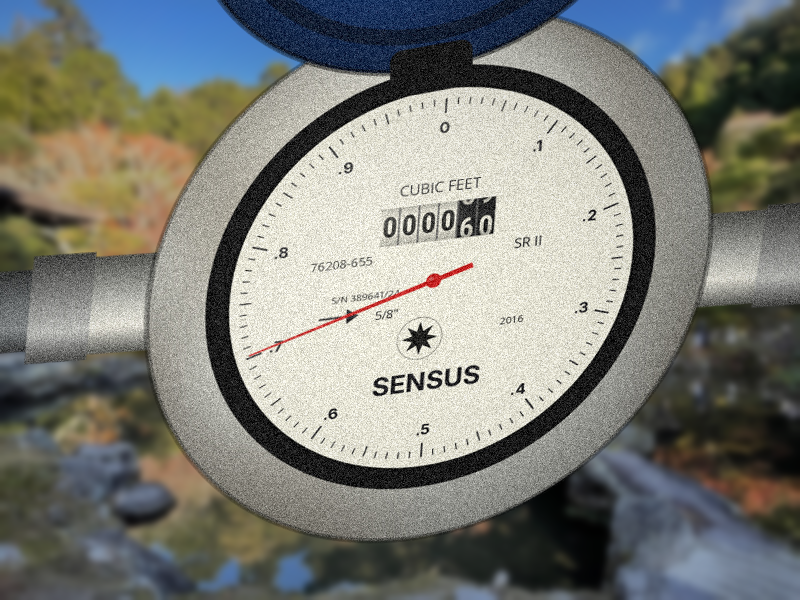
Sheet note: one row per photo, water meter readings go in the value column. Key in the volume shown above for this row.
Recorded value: 59.70 ft³
